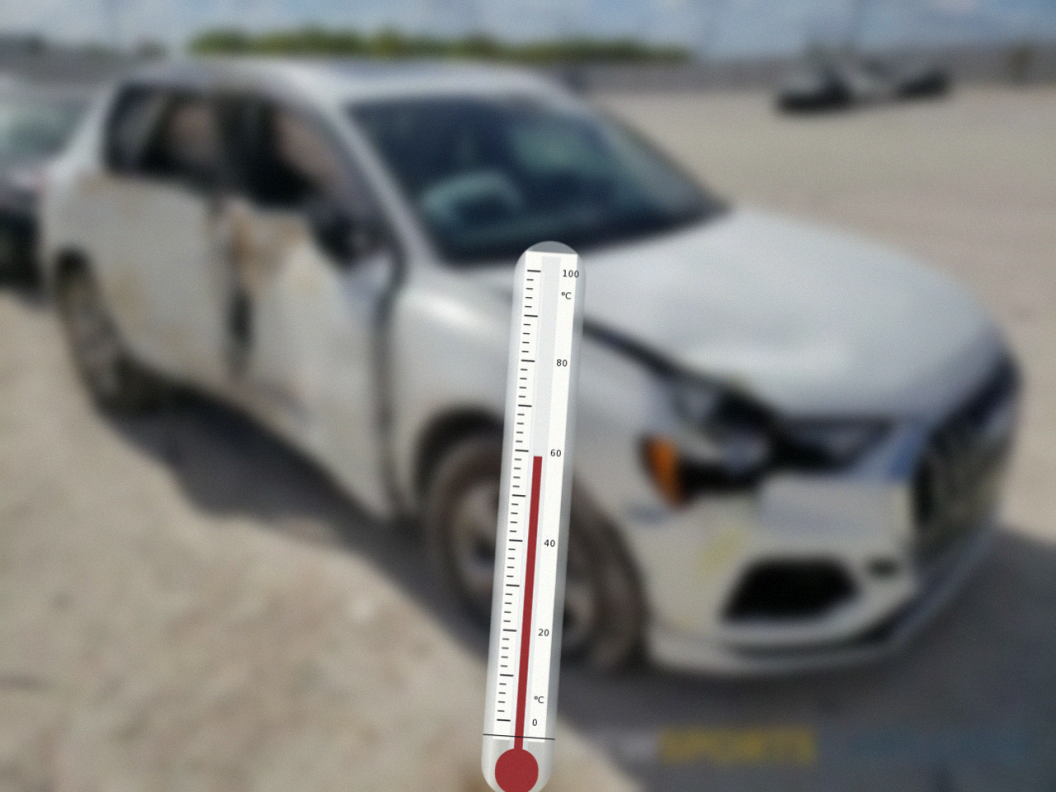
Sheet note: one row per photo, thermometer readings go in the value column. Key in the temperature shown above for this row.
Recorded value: 59 °C
